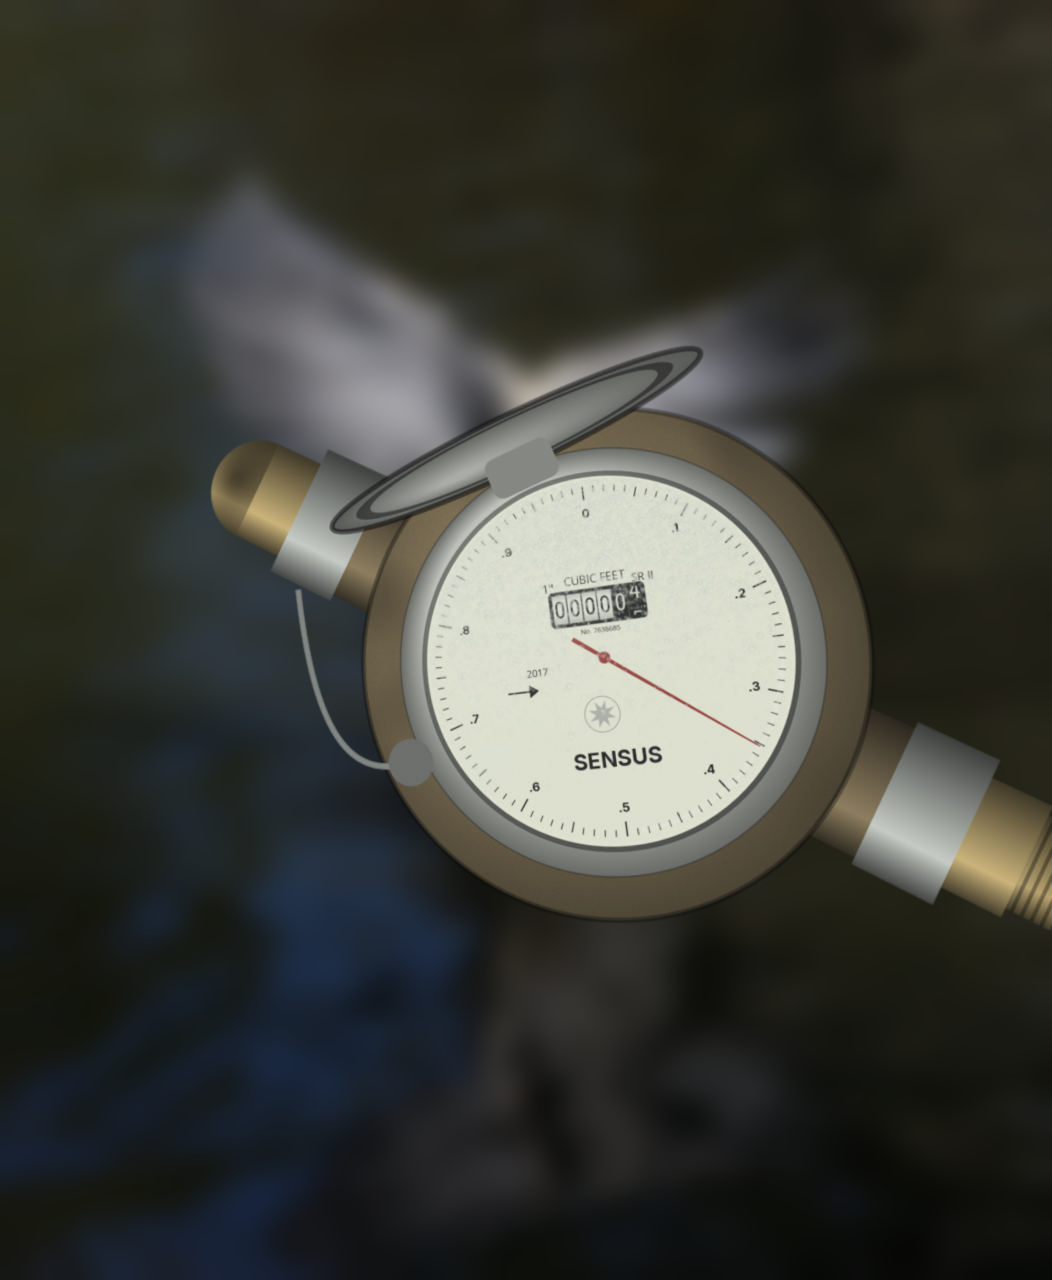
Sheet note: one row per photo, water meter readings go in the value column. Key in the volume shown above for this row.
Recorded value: 4.35 ft³
